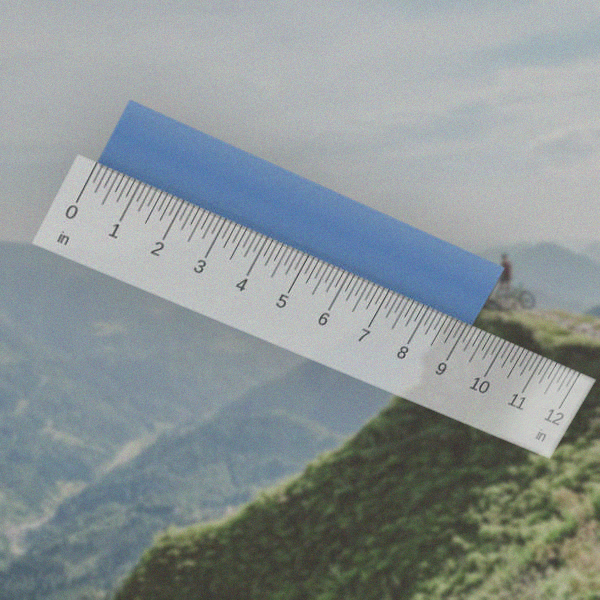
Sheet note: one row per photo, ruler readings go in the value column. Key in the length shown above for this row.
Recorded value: 9.125 in
